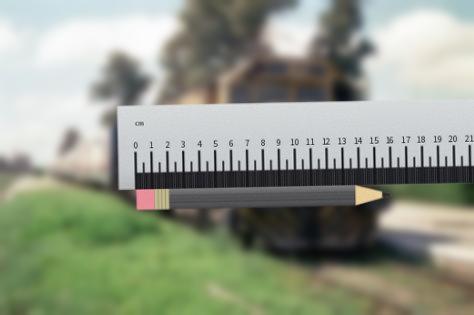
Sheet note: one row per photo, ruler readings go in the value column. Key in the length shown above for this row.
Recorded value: 16 cm
